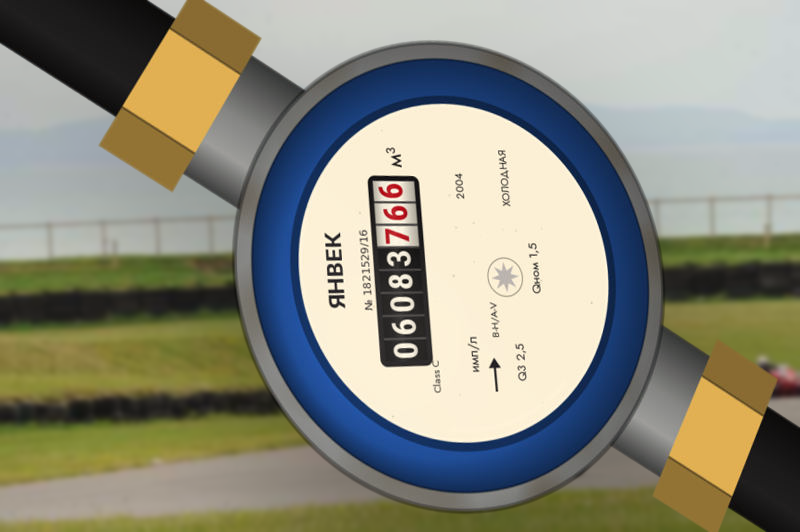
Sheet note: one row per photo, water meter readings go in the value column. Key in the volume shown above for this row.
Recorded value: 6083.766 m³
